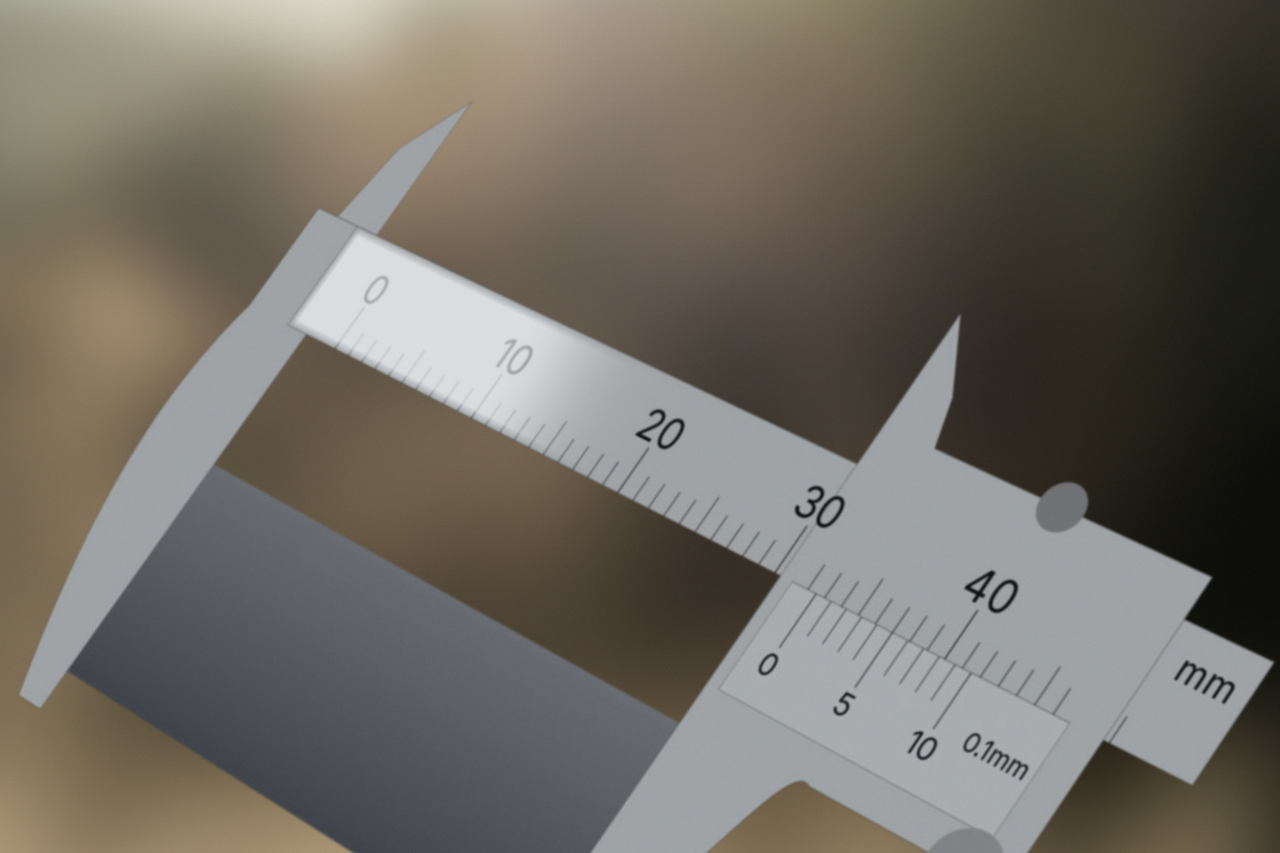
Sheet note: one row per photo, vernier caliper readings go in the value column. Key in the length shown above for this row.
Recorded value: 32.5 mm
